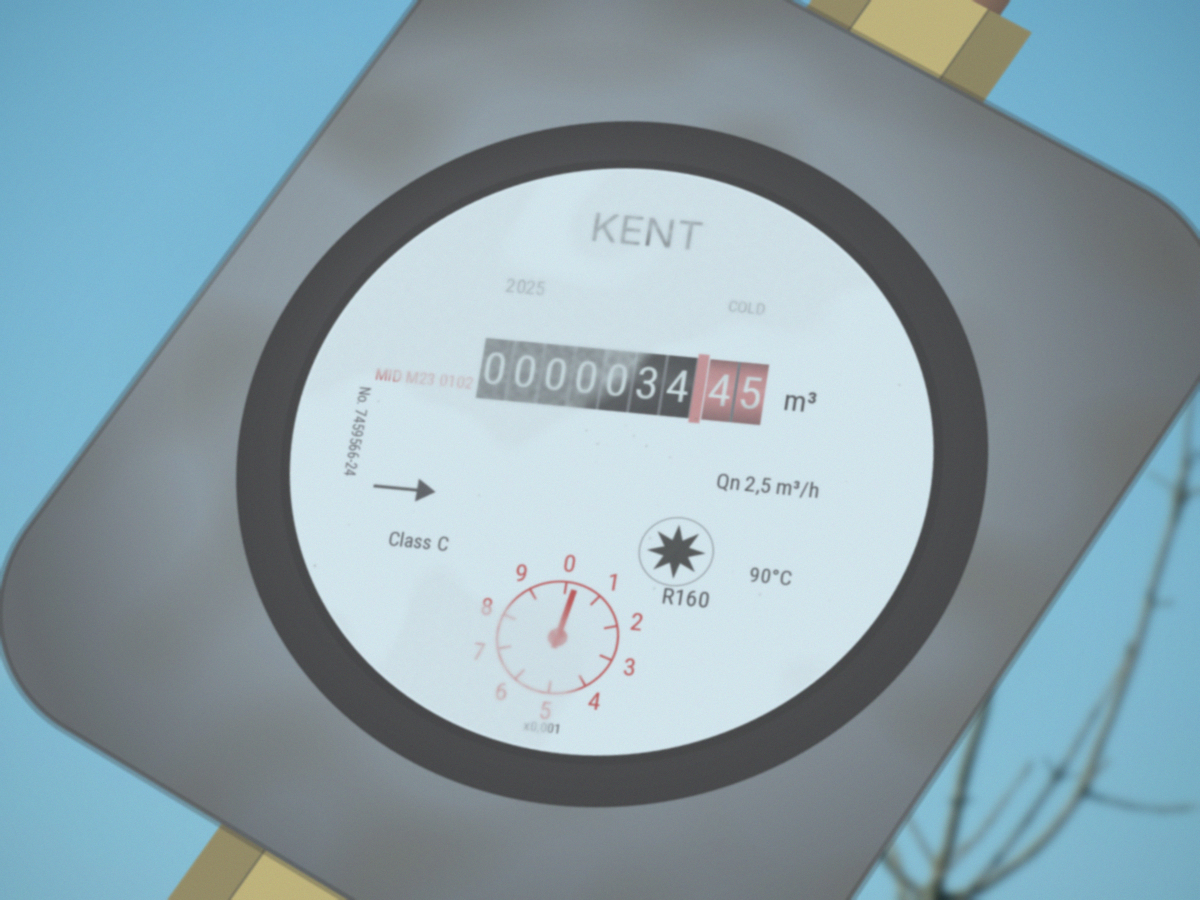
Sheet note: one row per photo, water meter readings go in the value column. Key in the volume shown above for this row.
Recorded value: 34.450 m³
